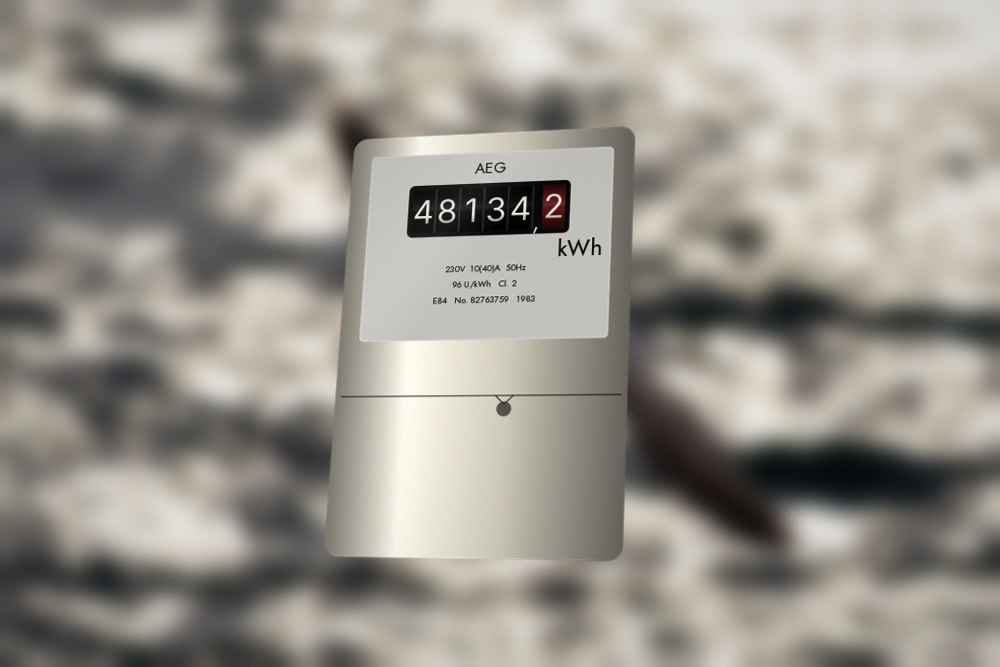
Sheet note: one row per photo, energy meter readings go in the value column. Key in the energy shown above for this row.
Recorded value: 48134.2 kWh
